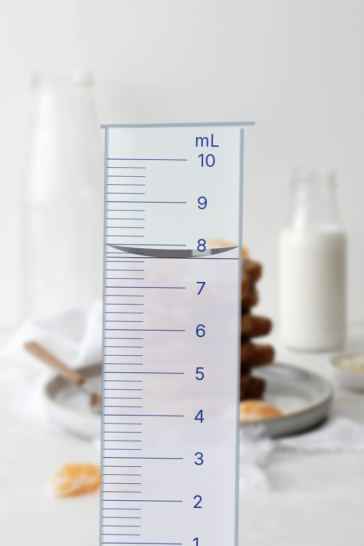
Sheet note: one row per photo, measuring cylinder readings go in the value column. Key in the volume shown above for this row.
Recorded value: 7.7 mL
